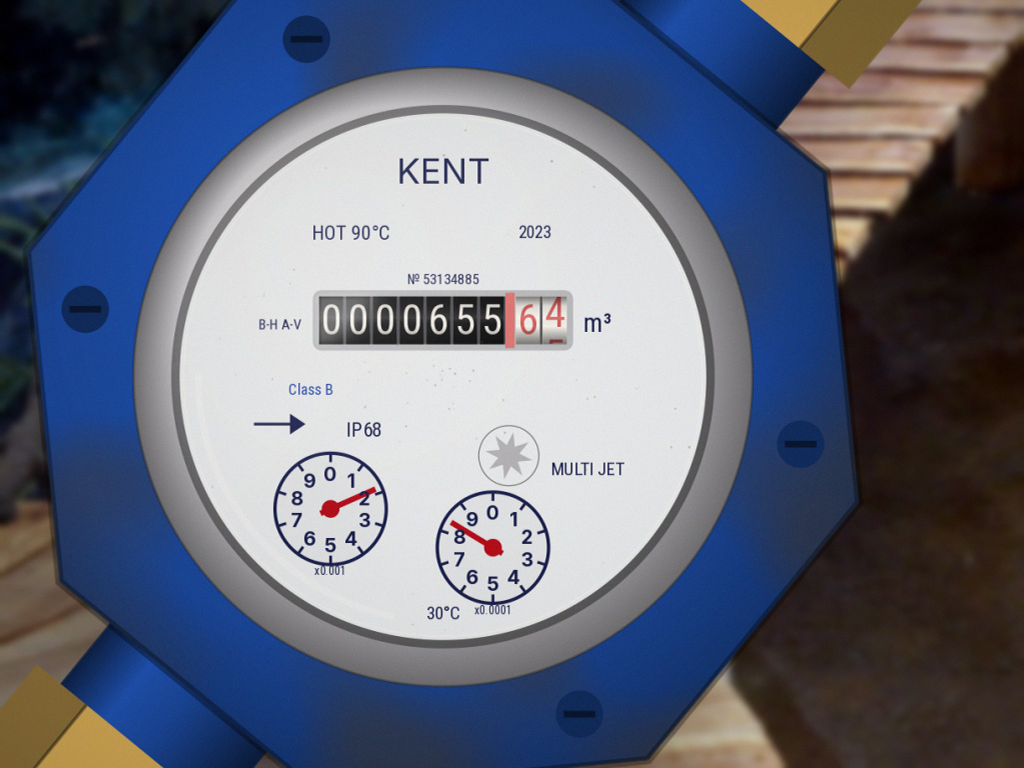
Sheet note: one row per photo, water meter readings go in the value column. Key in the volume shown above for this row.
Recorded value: 655.6418 m³
